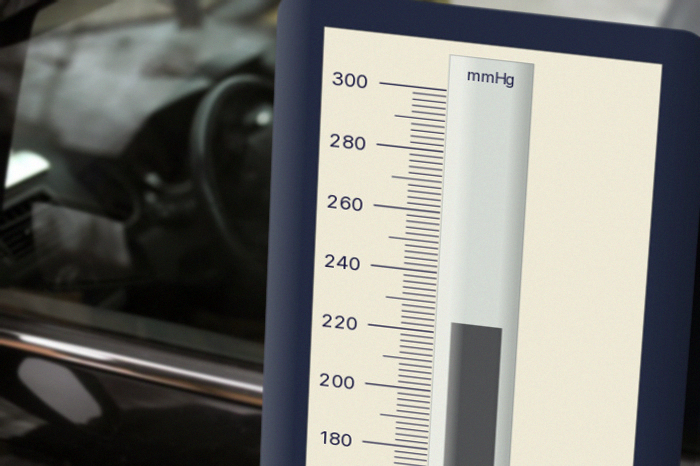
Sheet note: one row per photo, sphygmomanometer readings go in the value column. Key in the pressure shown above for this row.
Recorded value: 224 mmHg
